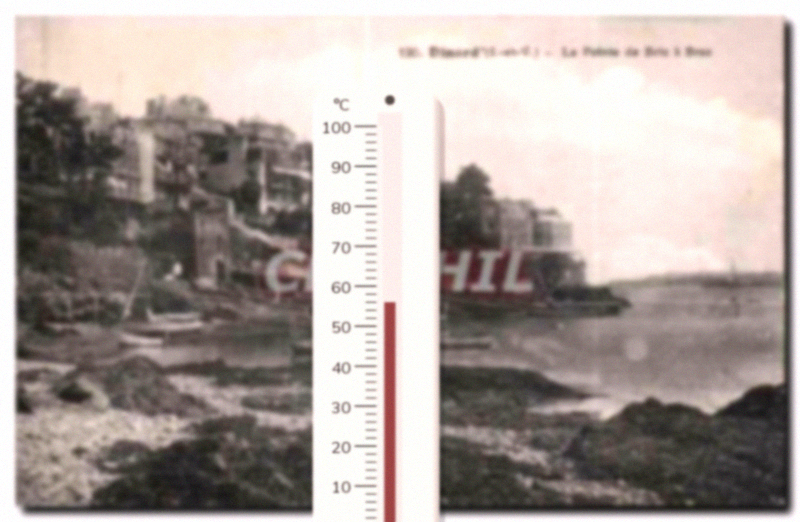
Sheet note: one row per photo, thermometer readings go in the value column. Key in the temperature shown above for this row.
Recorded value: 56 °C
